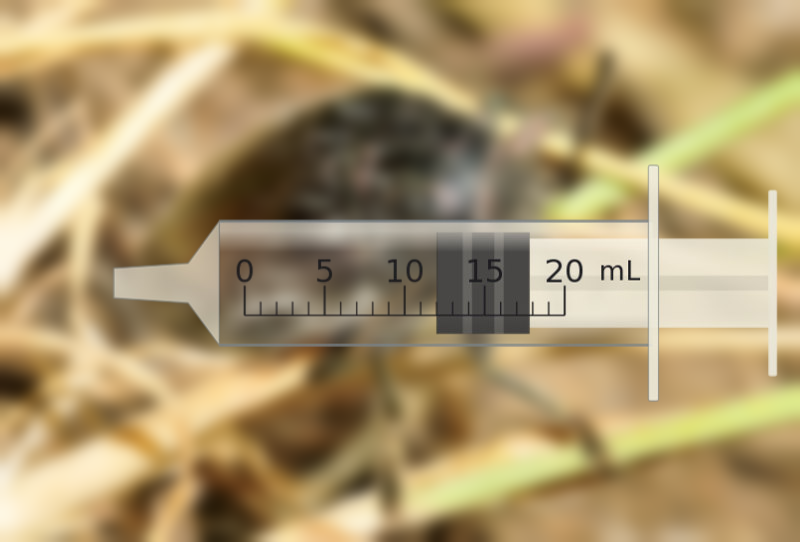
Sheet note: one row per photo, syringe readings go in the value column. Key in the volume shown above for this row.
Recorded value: 12 mL
